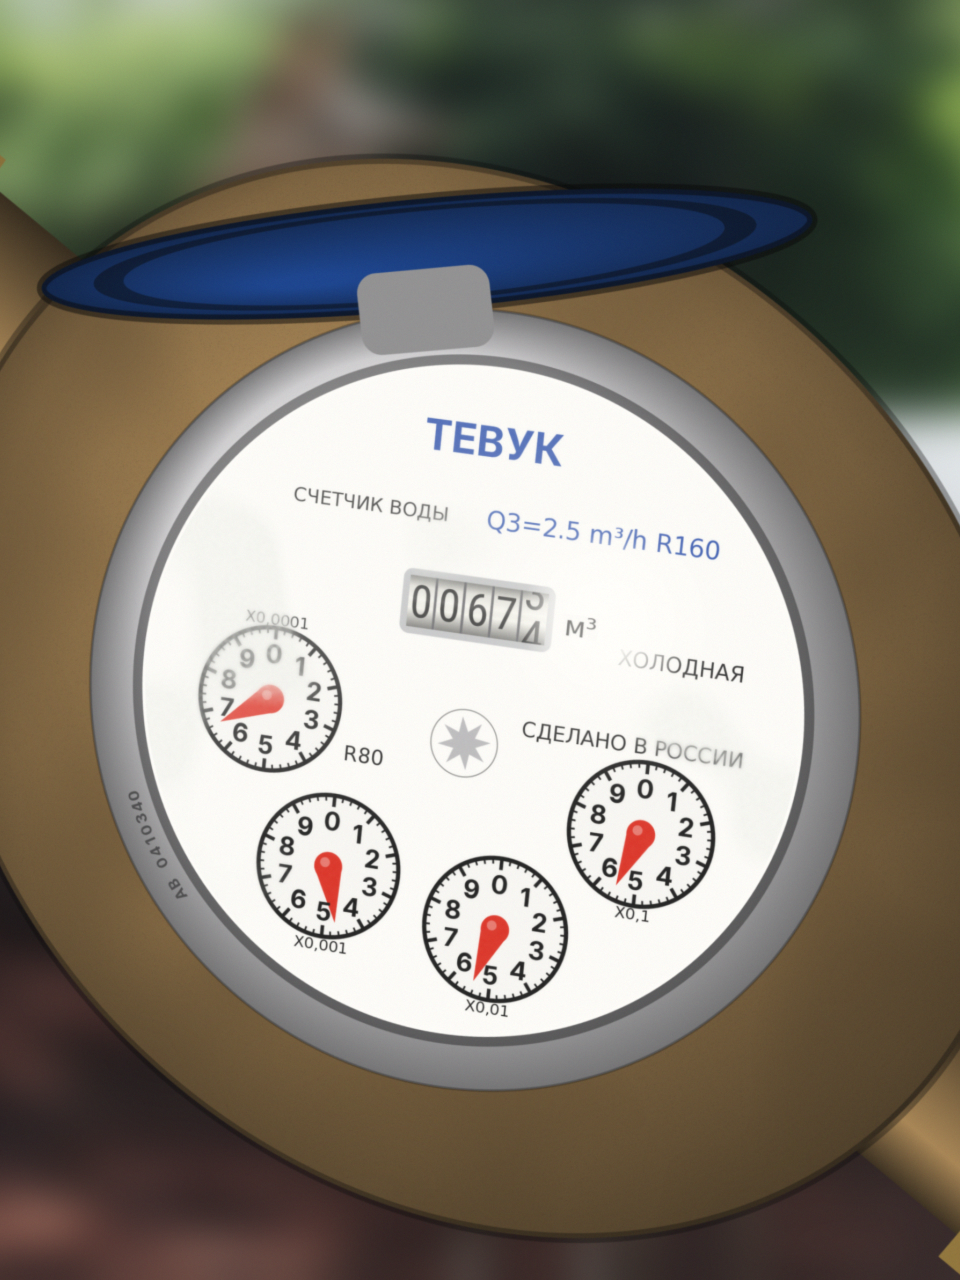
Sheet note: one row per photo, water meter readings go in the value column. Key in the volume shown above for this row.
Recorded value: 673.5546 m³
